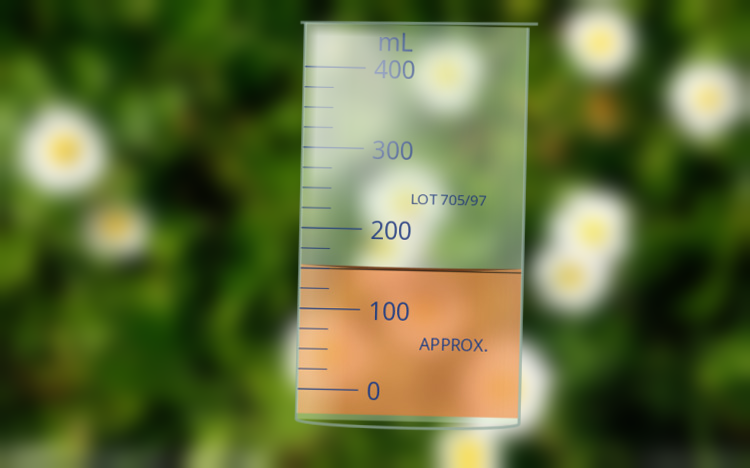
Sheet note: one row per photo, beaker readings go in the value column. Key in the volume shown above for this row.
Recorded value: 150 mL
